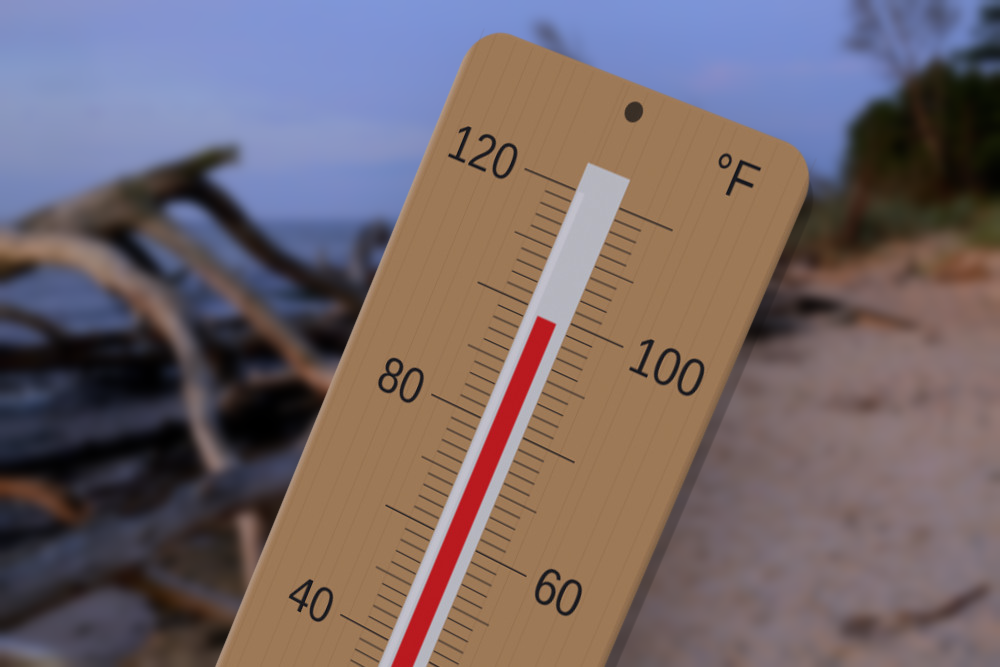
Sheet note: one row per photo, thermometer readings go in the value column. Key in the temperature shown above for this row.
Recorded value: 99 °F
